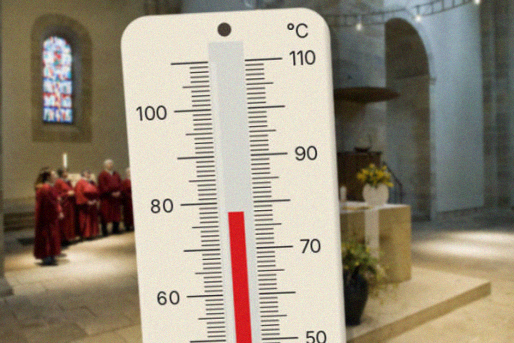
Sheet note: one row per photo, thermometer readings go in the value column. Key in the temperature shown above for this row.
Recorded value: 78 °C
